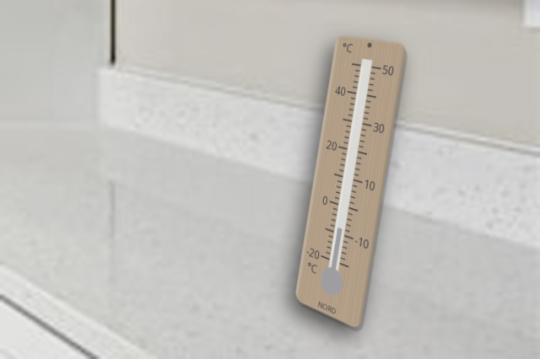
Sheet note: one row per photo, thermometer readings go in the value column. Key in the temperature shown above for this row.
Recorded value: -8 °C
